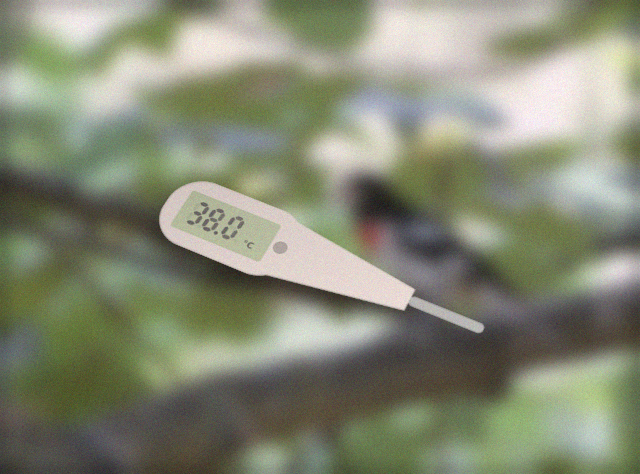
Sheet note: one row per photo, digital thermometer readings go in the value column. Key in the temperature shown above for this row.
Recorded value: 38.0 °C
